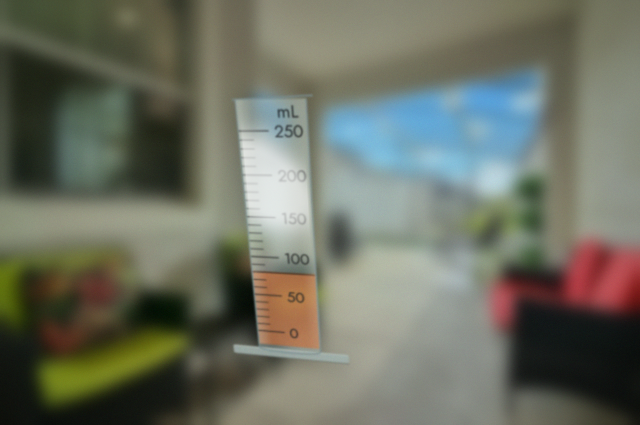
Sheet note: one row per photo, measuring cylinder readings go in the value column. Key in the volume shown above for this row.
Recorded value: 80 mL
